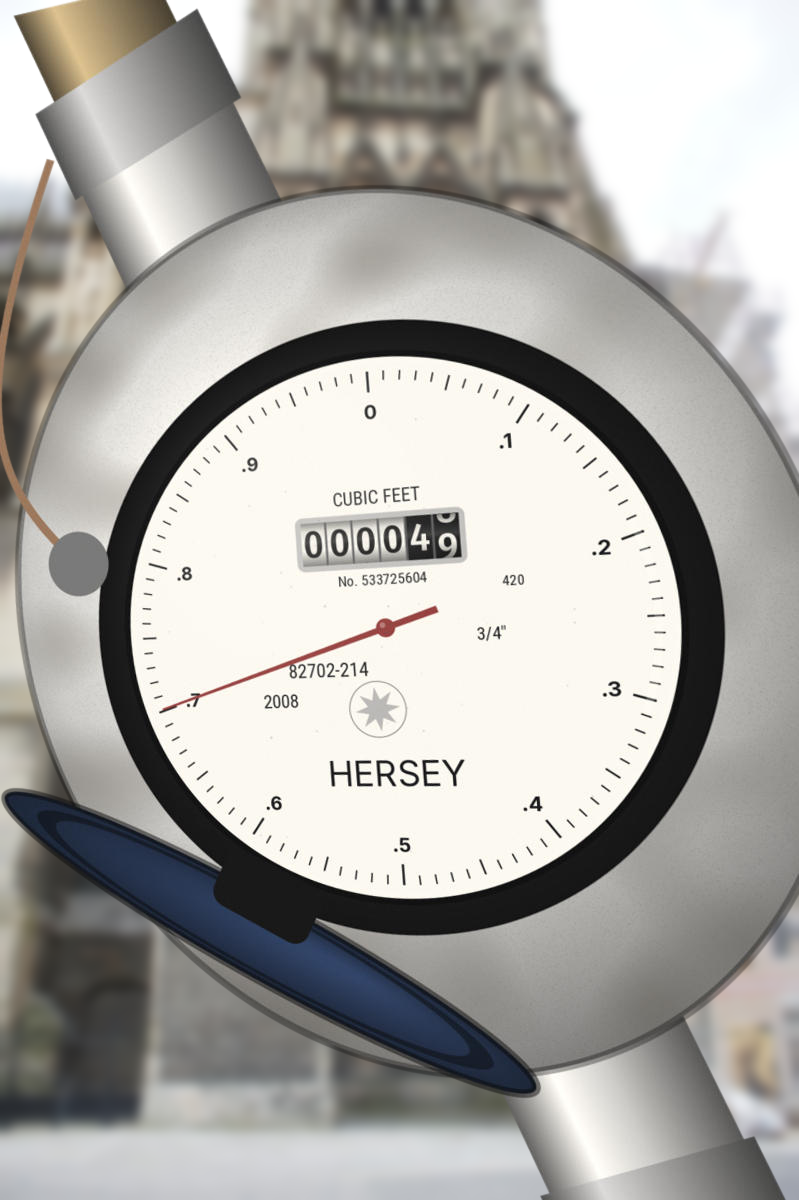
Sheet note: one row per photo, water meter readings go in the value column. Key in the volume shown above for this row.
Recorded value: 48.70 ft³
